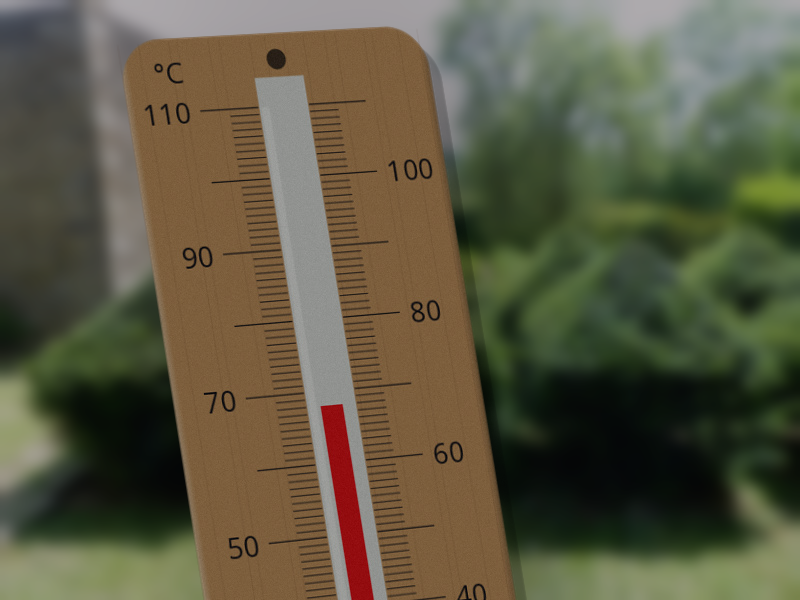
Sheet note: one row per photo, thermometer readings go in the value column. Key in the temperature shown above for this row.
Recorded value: 68 °C
